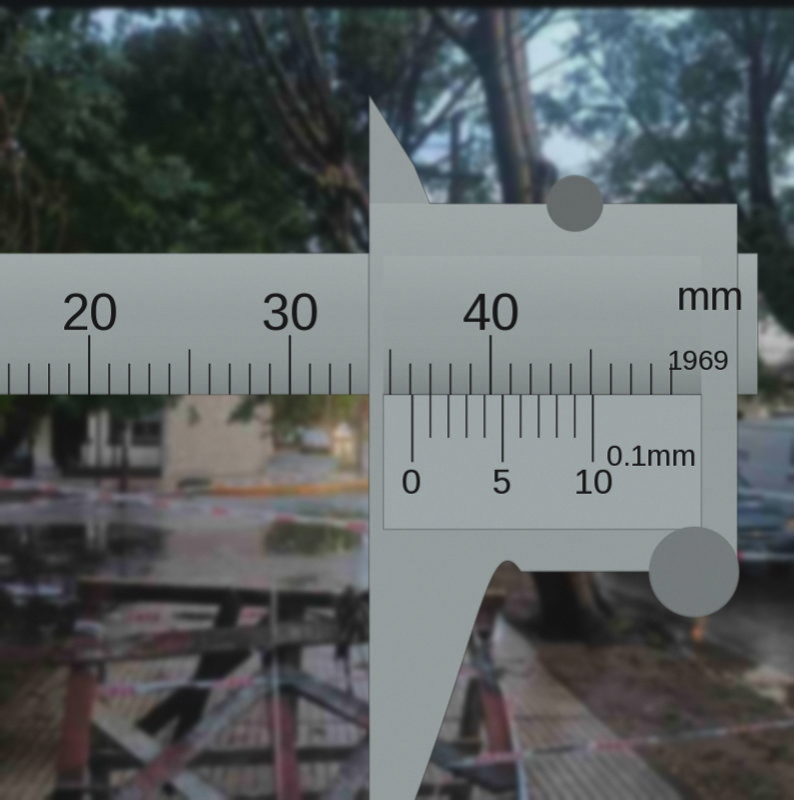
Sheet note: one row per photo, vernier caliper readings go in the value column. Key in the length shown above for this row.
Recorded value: 36.1 mm
